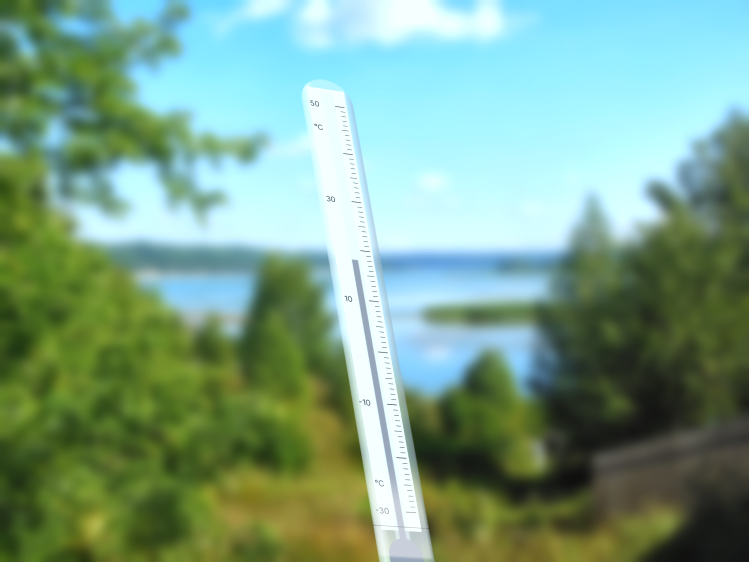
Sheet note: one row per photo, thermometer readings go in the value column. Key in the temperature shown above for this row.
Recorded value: 18 °C
